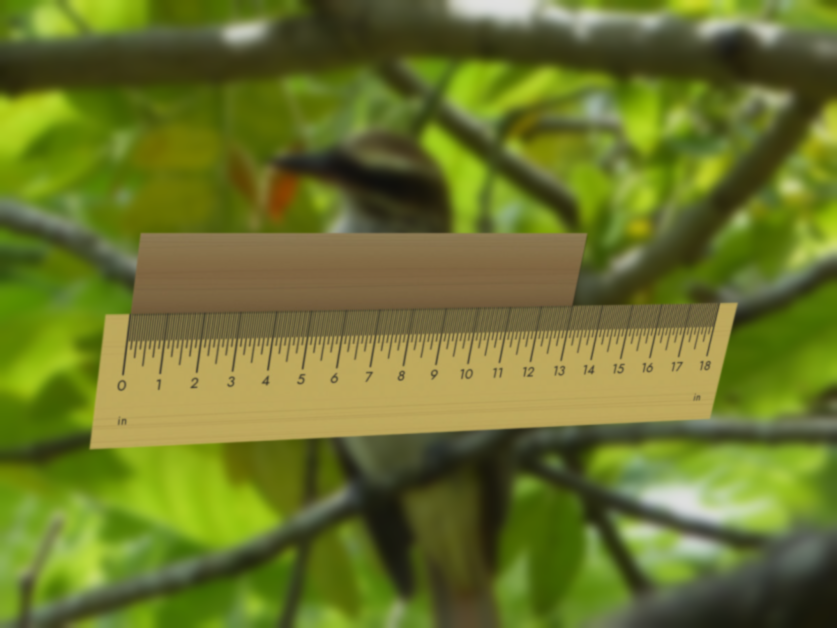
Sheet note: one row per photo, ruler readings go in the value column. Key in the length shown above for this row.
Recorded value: 13 in
